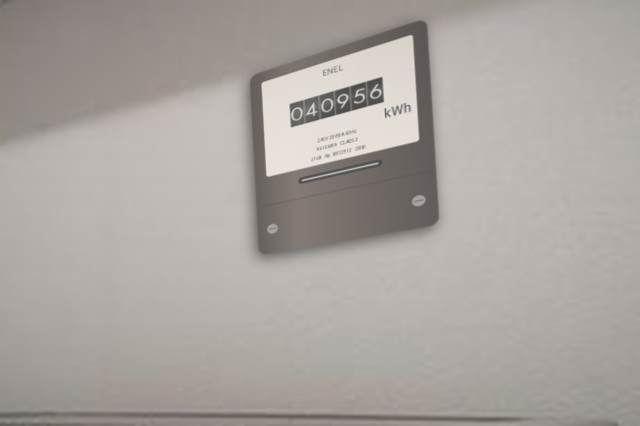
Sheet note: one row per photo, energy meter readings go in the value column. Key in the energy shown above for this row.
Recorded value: 40956 kWh
